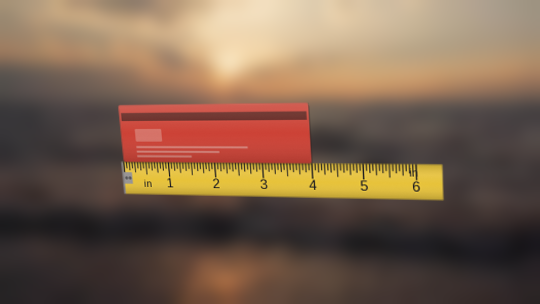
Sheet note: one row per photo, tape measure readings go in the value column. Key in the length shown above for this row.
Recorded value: 4 in
